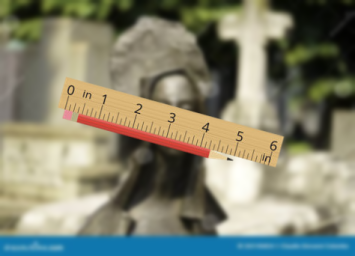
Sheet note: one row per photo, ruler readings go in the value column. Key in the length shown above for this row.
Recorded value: 5 in
